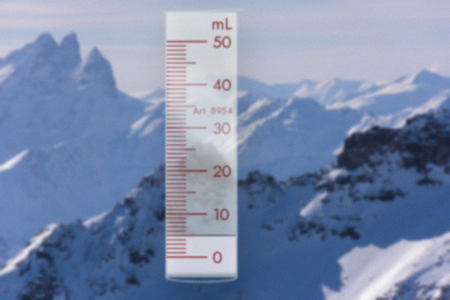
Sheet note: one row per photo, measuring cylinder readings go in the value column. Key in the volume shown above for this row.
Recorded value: 5 mL
